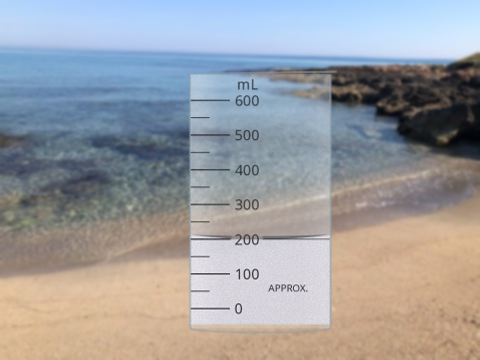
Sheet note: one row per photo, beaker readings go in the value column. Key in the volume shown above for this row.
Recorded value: 200 mL
